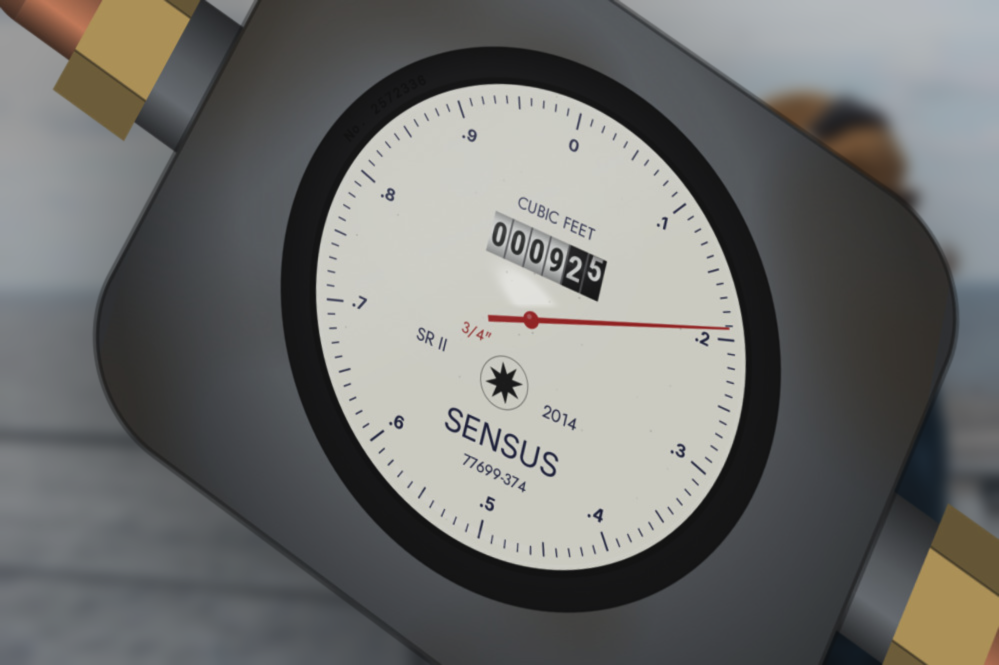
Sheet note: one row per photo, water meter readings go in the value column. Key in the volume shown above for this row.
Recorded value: 925.19 ft³
